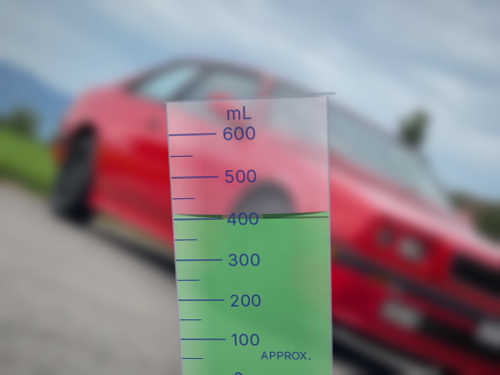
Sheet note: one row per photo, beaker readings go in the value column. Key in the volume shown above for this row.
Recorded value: 400 mL
